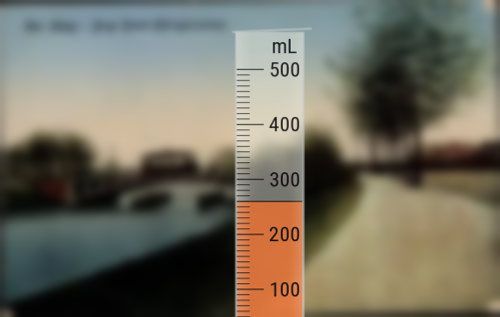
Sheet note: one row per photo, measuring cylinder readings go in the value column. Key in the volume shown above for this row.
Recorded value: 260 mL
